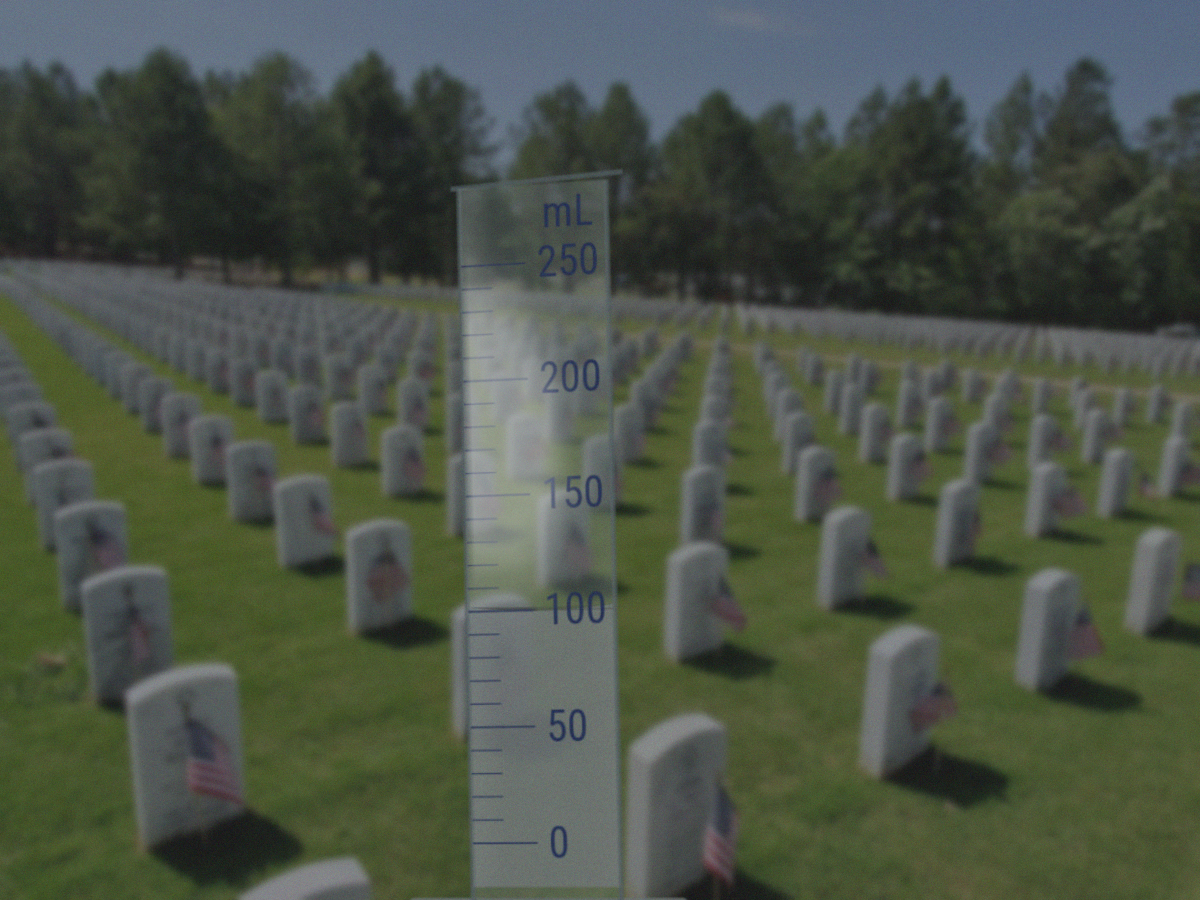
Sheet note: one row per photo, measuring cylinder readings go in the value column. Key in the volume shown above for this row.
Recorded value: 100 mL
